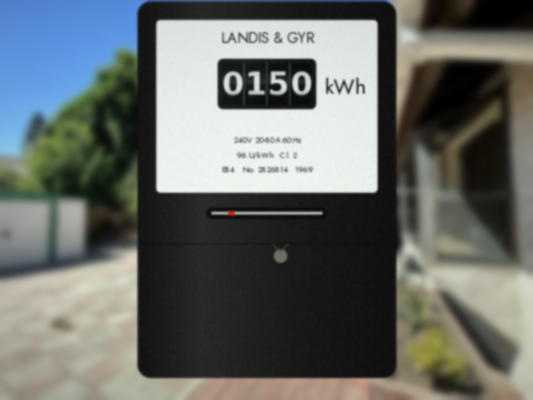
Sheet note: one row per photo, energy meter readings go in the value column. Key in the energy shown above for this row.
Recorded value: 150 kWh
